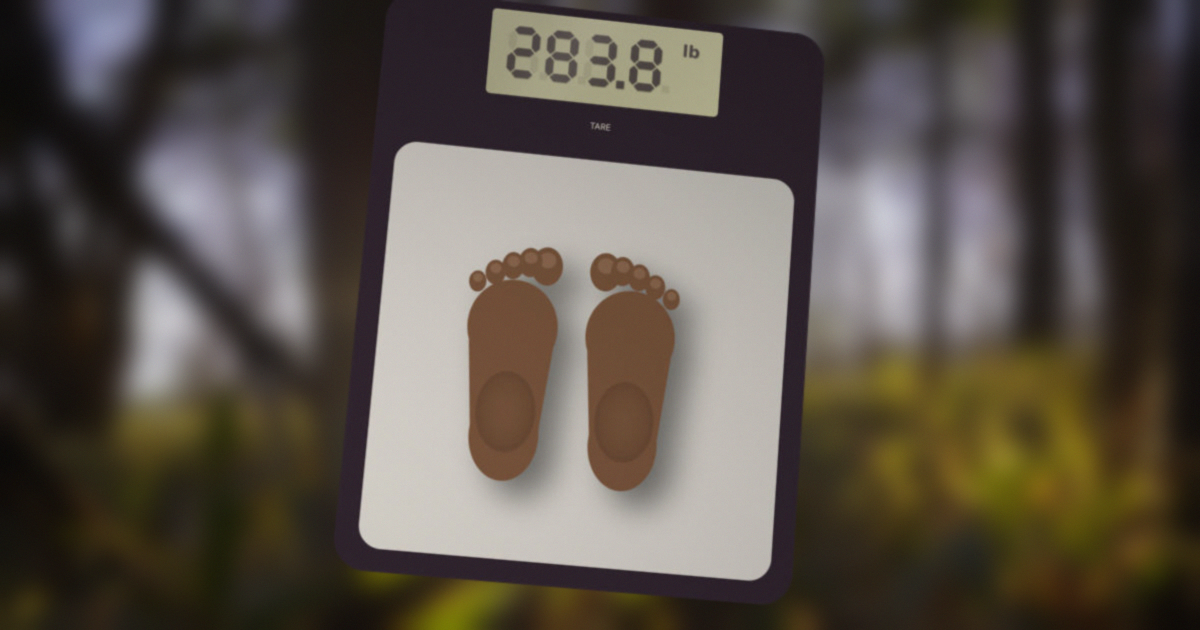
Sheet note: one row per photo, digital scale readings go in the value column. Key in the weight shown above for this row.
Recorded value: 283.8 lb
